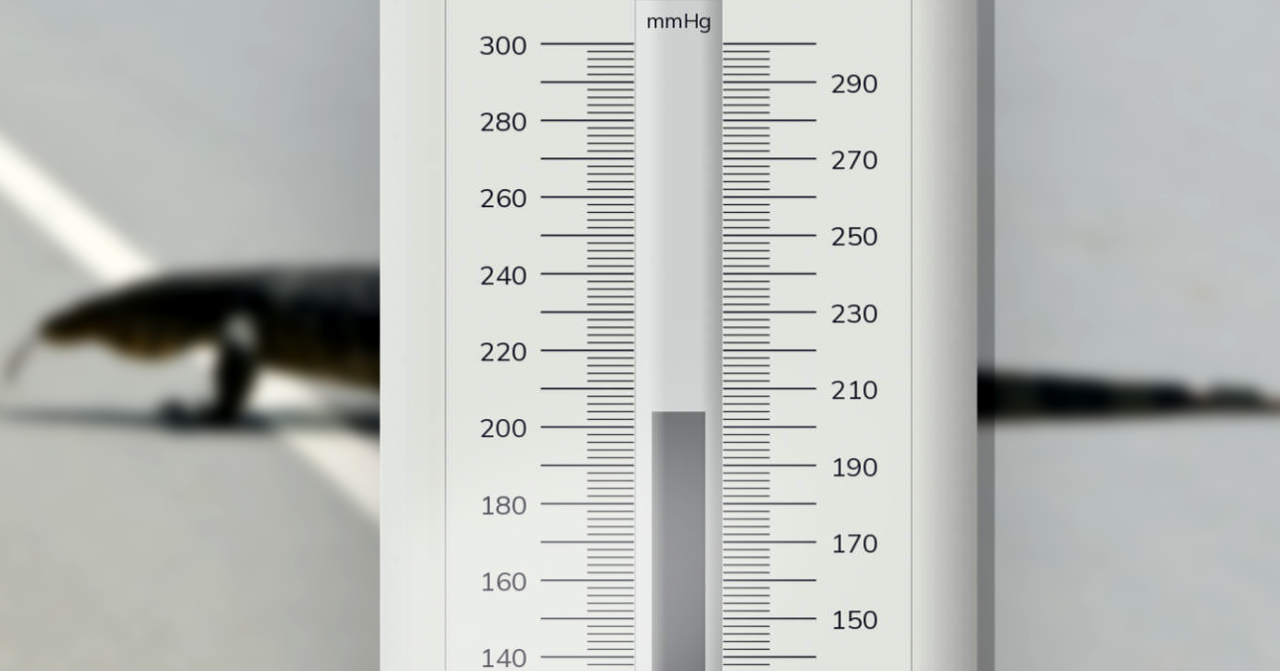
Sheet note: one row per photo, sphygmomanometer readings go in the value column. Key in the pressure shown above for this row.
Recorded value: 204 mmHg
